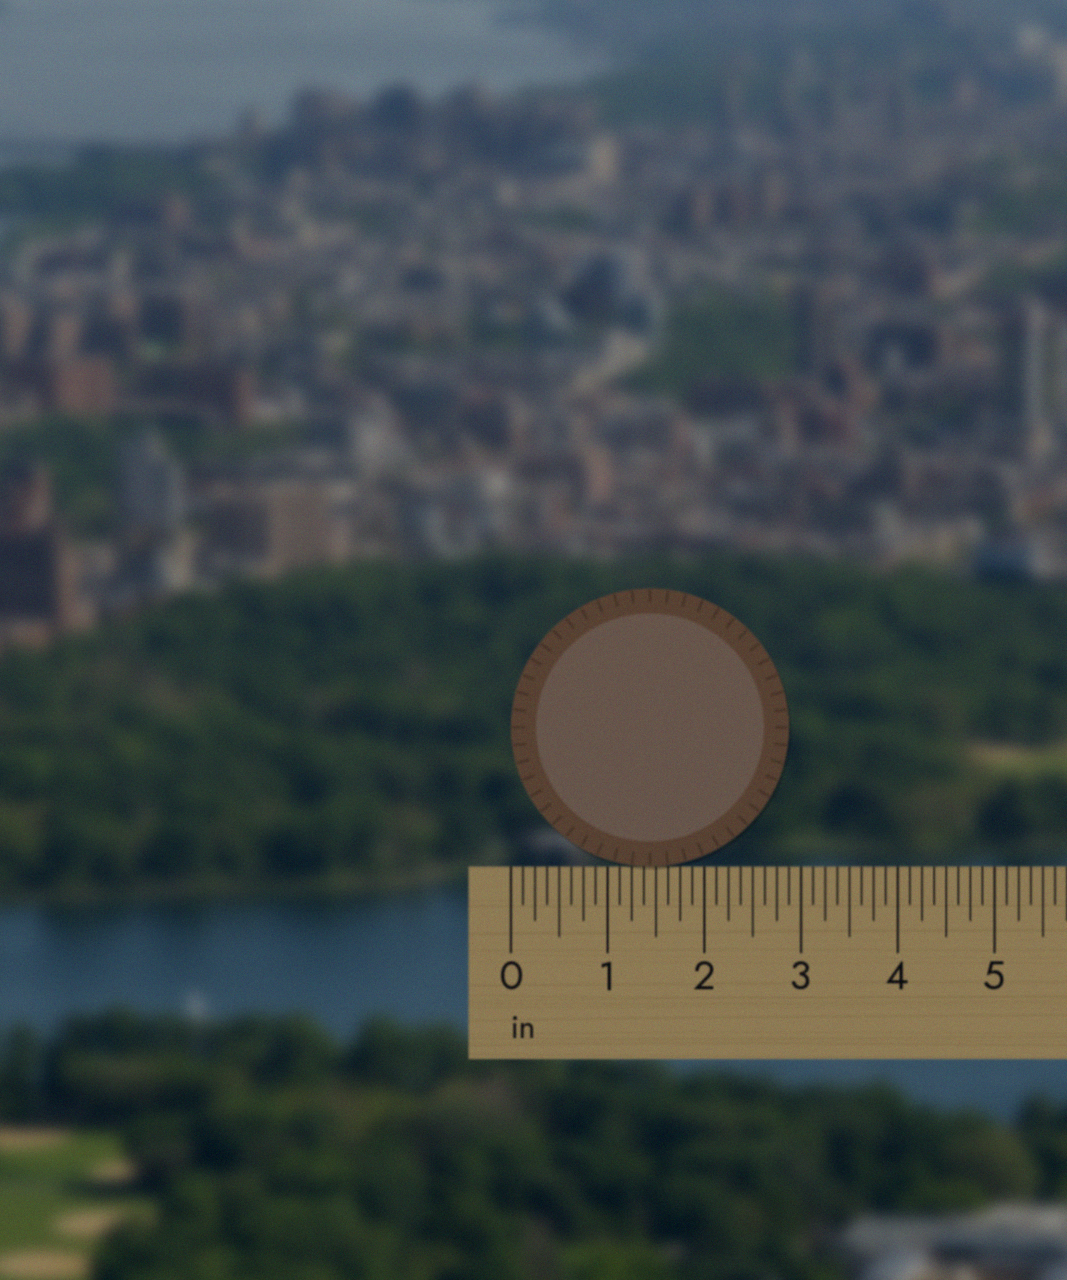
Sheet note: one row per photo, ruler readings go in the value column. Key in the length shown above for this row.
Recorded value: 2.875 in
